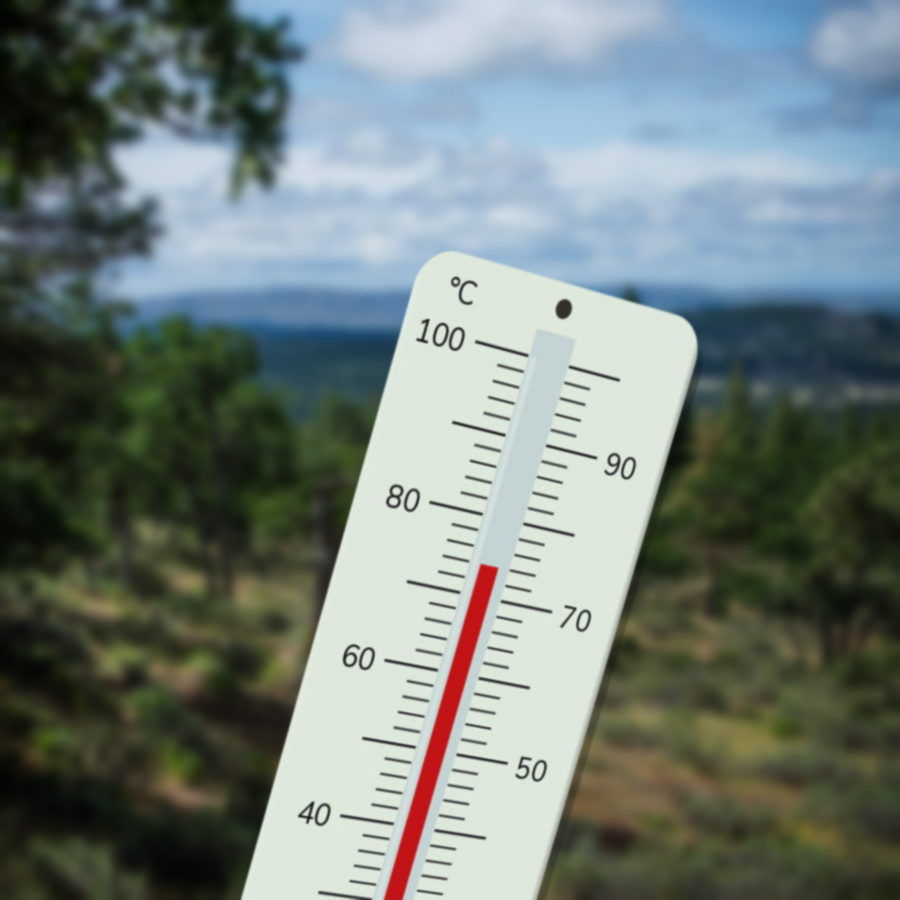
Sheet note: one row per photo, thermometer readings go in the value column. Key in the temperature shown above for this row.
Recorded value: 74 °C
